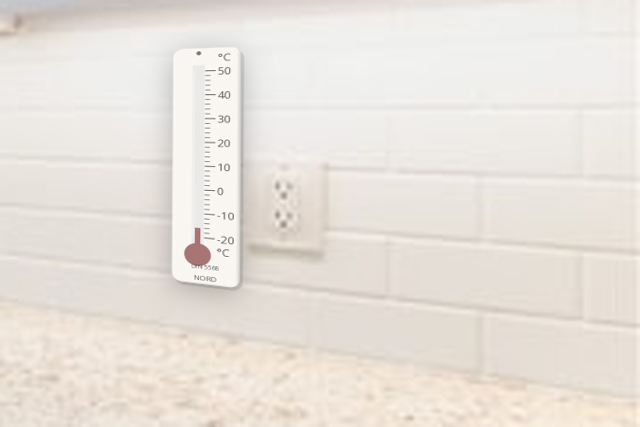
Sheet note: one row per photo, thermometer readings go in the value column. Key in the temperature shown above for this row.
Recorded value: -16 °C
